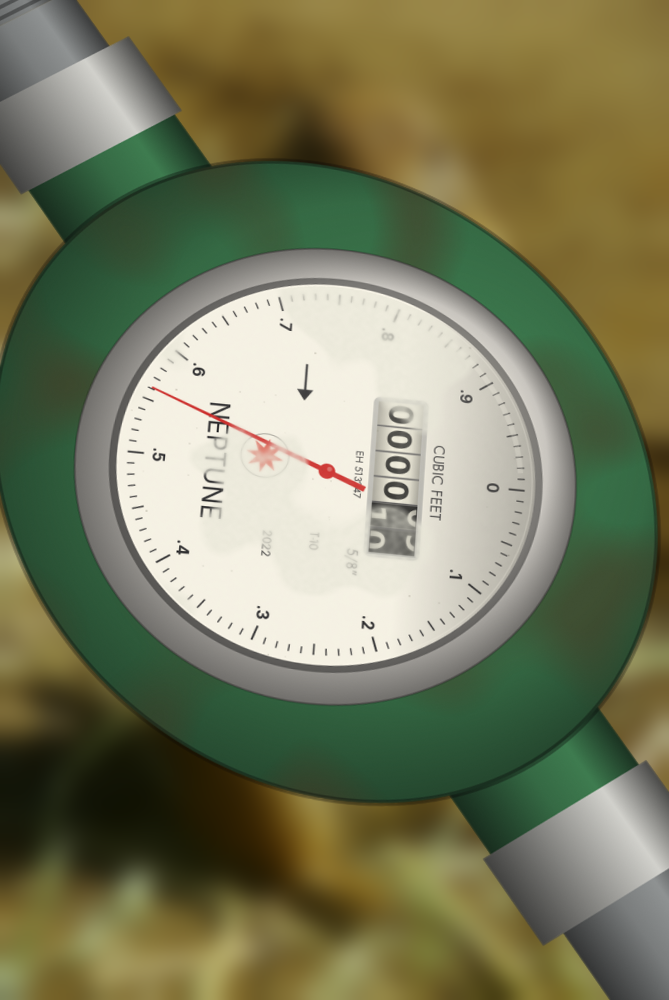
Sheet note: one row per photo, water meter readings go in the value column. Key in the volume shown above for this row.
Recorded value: 9.56 ft³
